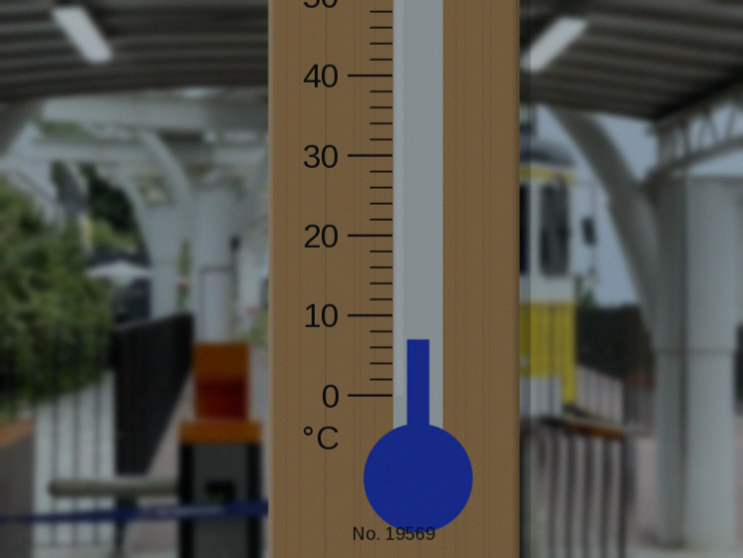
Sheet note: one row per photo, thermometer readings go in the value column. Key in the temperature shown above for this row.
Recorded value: 7 °C
